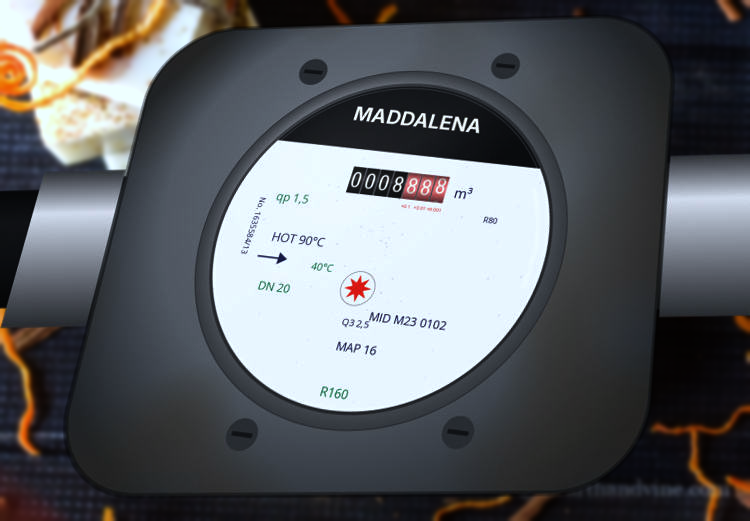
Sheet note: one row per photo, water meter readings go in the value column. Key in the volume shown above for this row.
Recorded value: 8.888 m³
